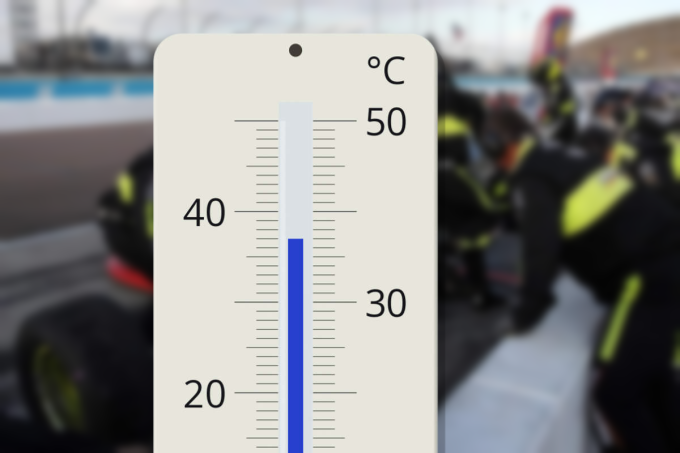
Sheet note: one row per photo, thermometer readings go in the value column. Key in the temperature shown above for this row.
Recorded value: 37 °C
